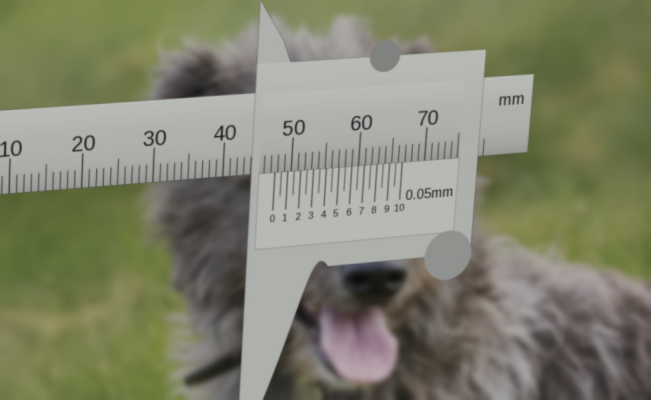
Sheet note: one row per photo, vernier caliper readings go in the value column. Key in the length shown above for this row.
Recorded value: 47.6 mm
